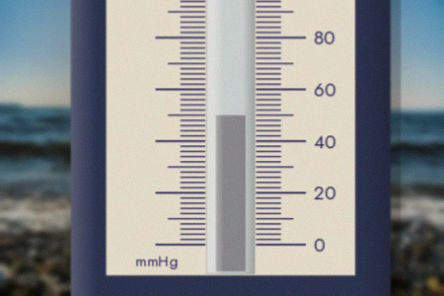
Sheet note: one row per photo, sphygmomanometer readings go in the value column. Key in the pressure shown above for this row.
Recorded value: 50 mmHg
